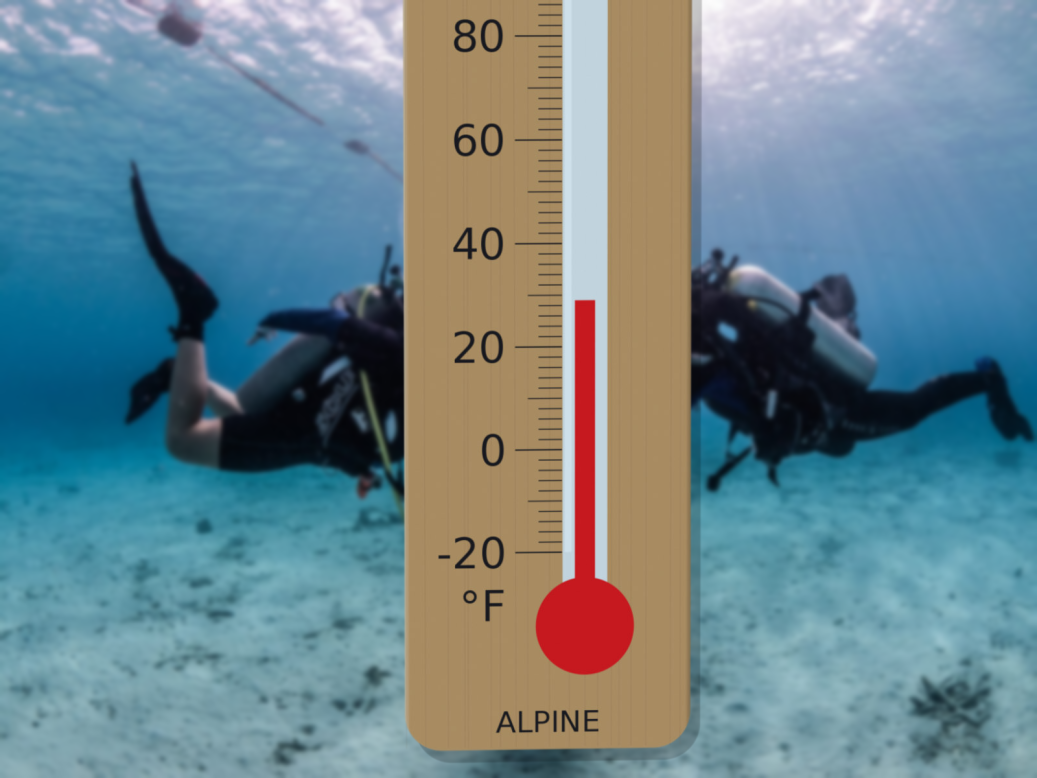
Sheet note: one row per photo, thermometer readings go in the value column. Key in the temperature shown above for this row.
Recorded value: 29 °F
